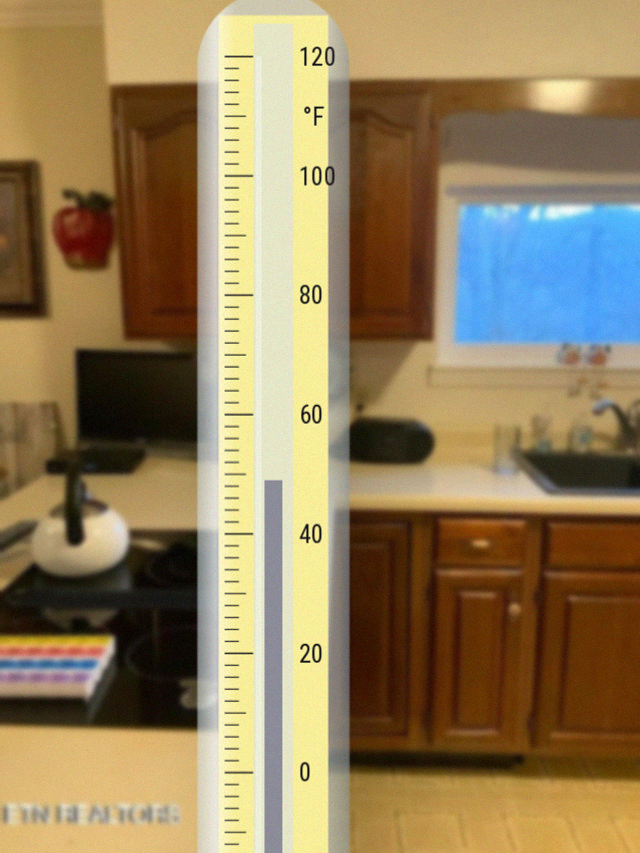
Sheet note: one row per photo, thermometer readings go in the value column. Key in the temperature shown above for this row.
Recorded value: 49 °F
